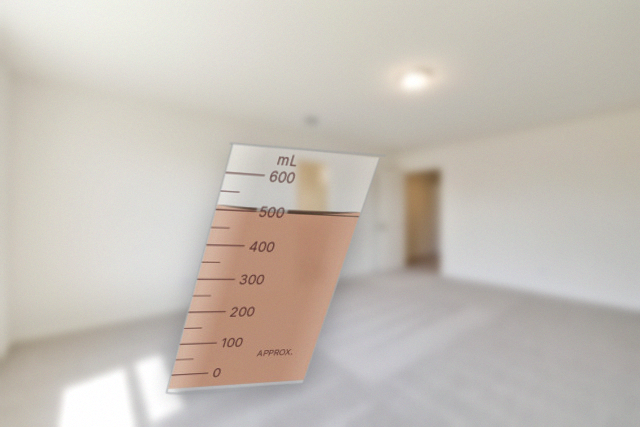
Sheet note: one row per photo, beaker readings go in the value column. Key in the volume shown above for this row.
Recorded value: 500 mL
